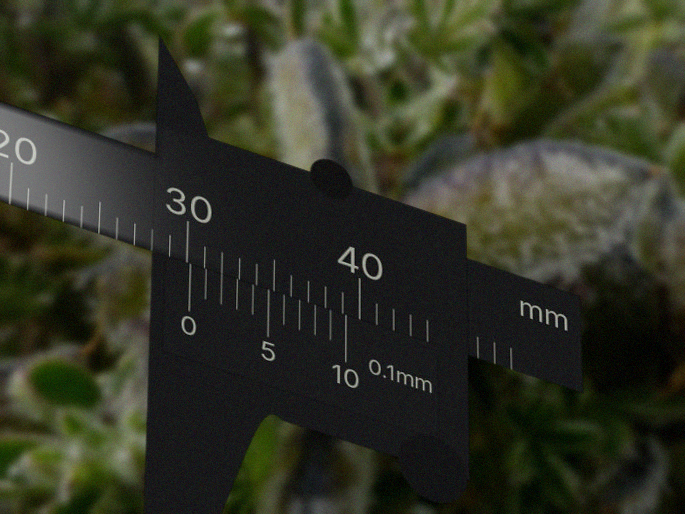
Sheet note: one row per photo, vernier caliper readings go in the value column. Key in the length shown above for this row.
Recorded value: 30.2 mm
